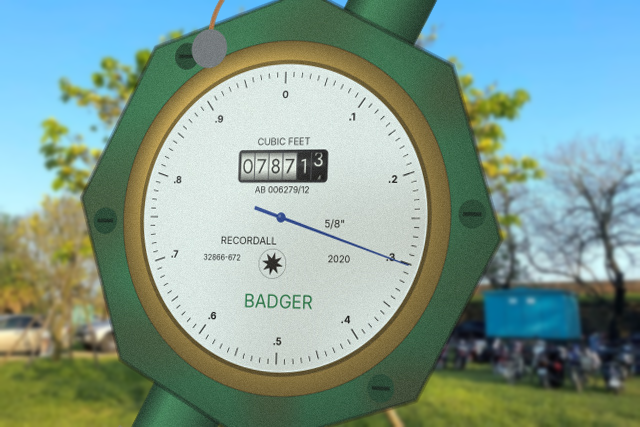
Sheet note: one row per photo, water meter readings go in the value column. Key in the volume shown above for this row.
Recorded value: 78713.30 ft³
